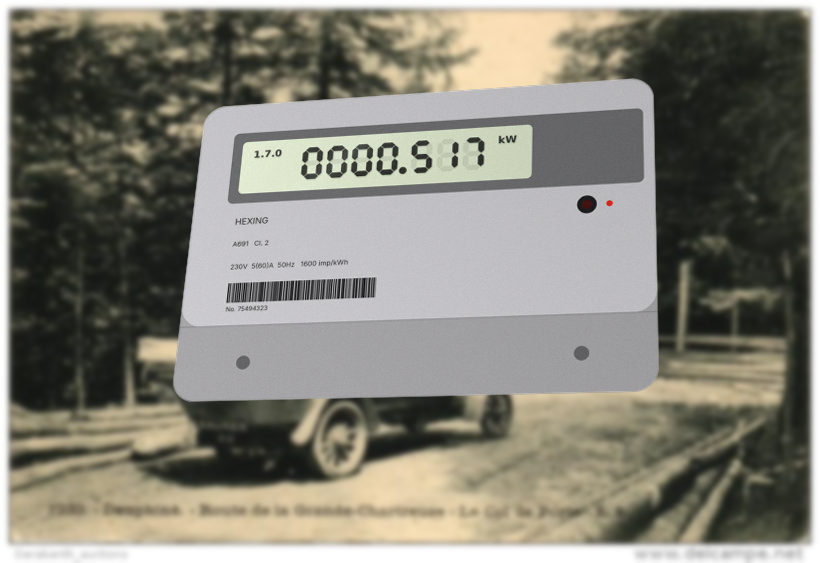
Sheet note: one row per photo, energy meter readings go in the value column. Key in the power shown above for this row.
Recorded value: 0.517 kW
